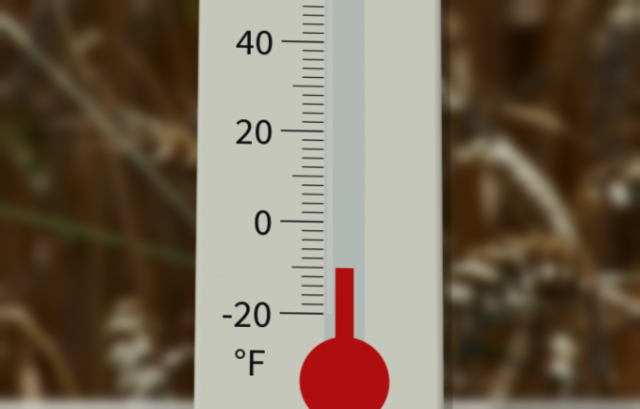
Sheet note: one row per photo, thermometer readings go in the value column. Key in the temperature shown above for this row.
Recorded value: -10 °F
